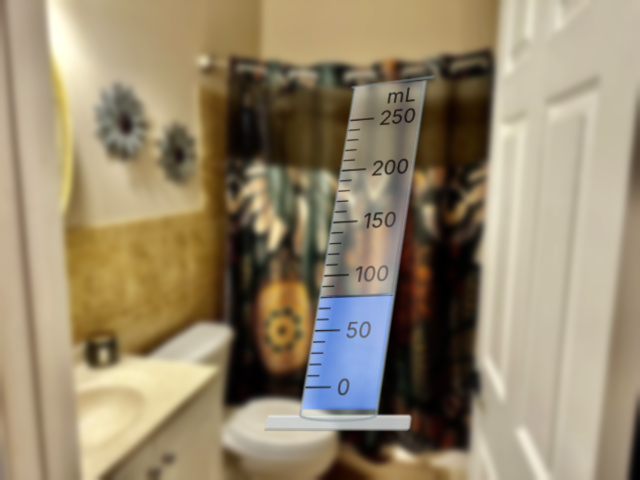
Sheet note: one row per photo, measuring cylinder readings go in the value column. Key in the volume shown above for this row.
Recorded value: 80 mL
